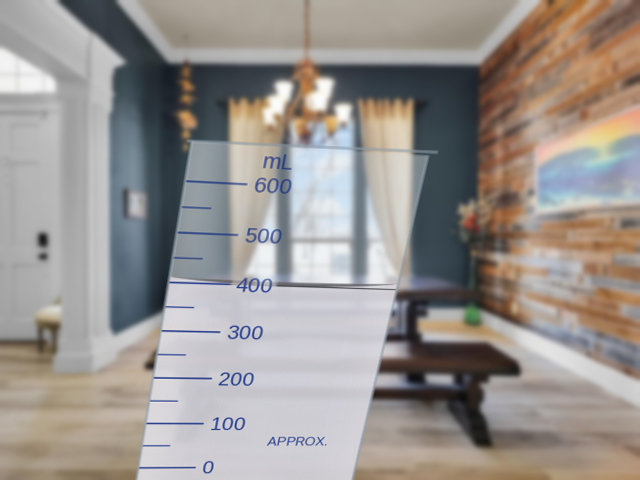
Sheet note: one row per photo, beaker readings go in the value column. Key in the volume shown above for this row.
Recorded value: 400 mL
